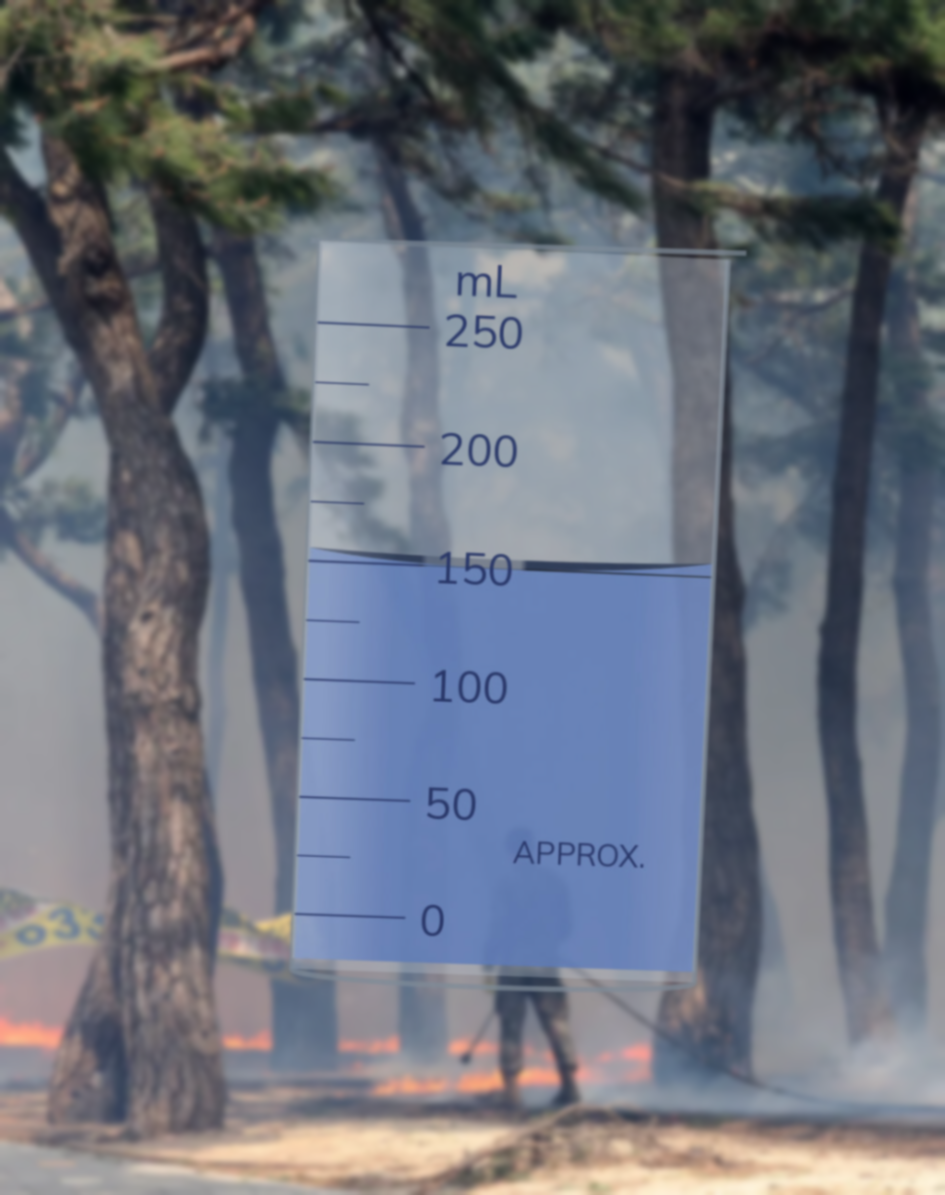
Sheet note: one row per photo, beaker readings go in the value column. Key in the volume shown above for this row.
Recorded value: 150 mL
